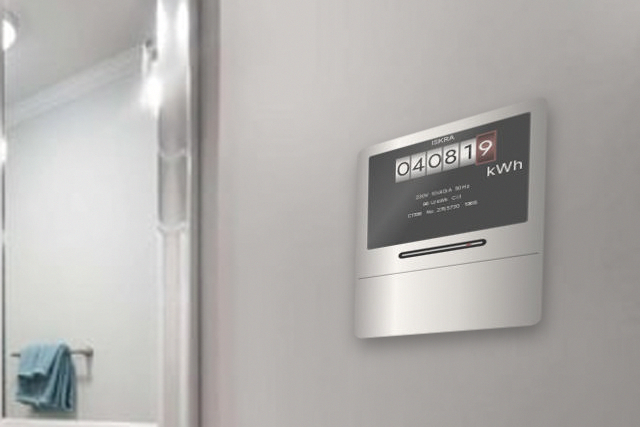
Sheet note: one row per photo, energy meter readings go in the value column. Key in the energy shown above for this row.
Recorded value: 4081.9 kWh
